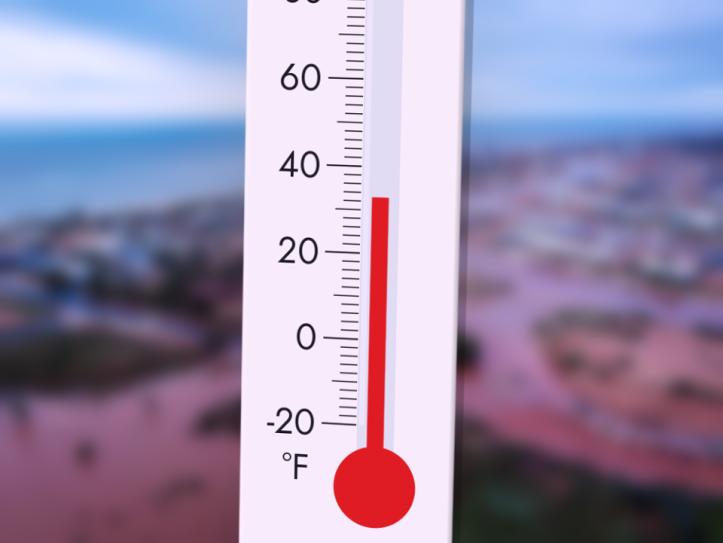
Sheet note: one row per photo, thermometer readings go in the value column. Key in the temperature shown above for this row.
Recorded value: 33 °F
